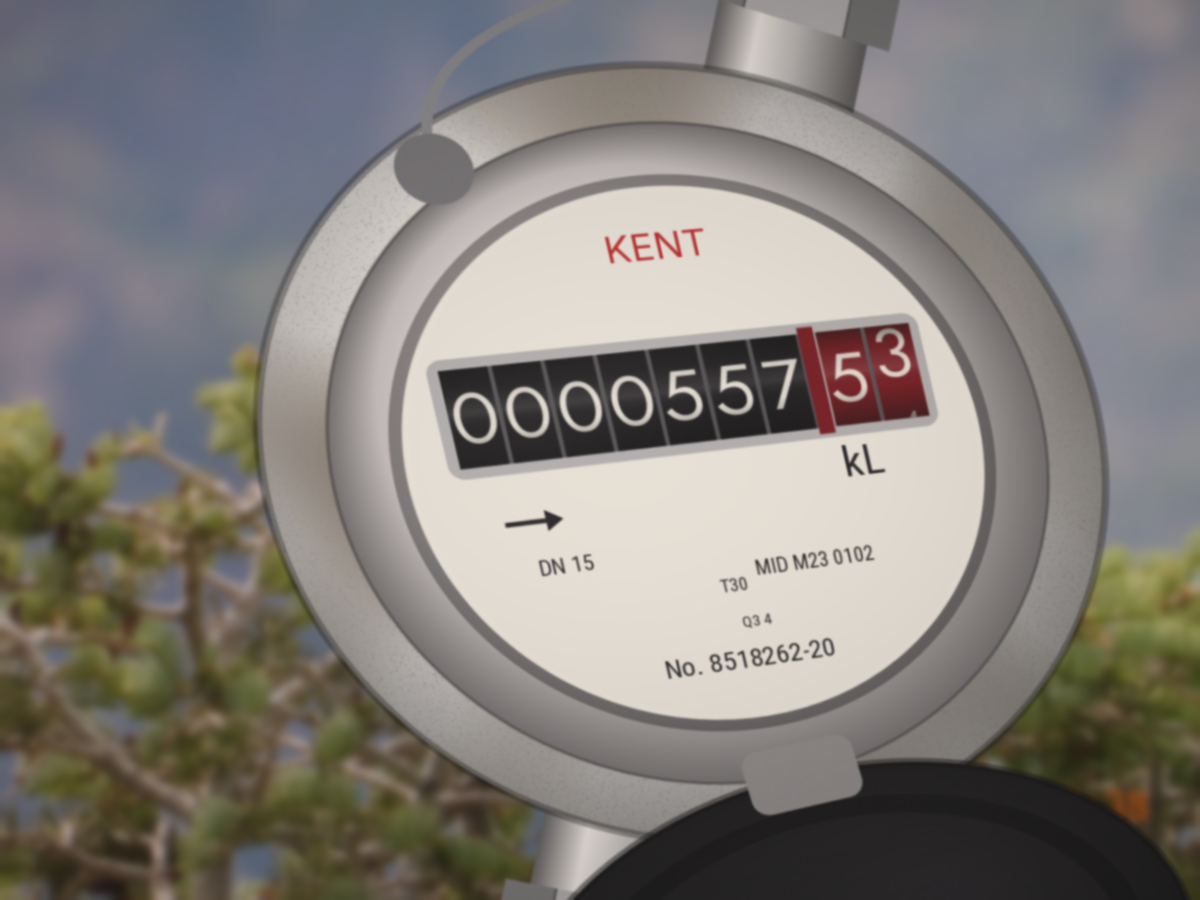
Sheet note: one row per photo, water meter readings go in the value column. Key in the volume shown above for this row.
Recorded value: 557.53 kL
